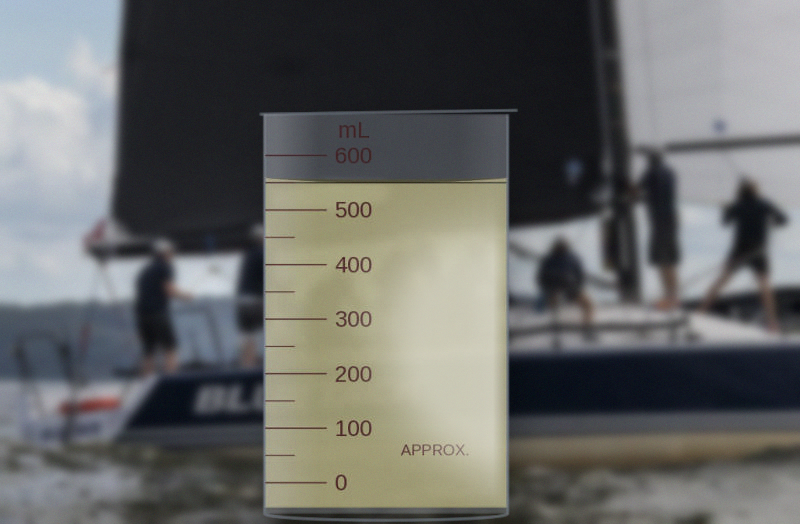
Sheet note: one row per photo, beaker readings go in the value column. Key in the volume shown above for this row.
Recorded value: 550 mL
